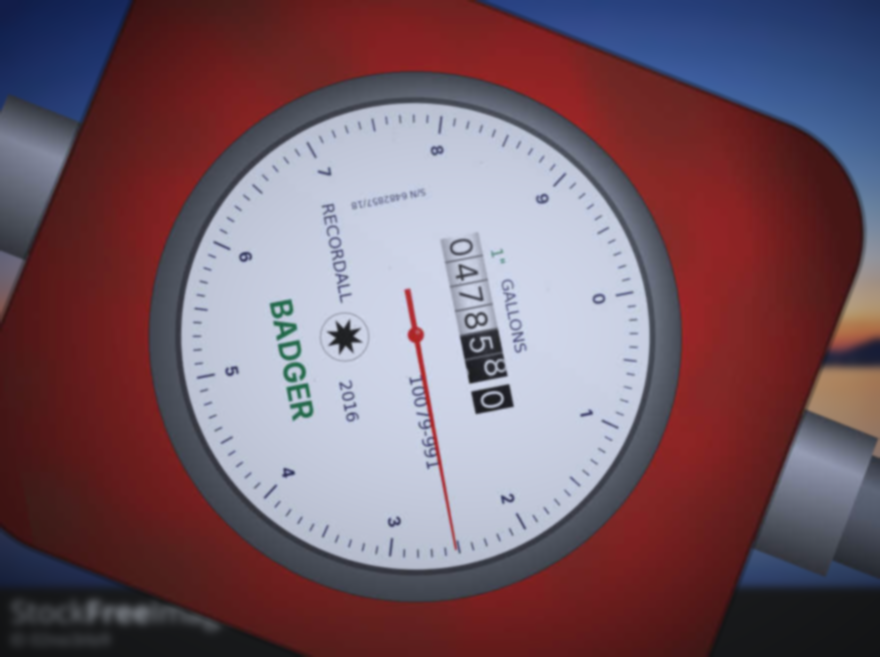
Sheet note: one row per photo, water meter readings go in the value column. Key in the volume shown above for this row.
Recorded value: 478582.5 gal
